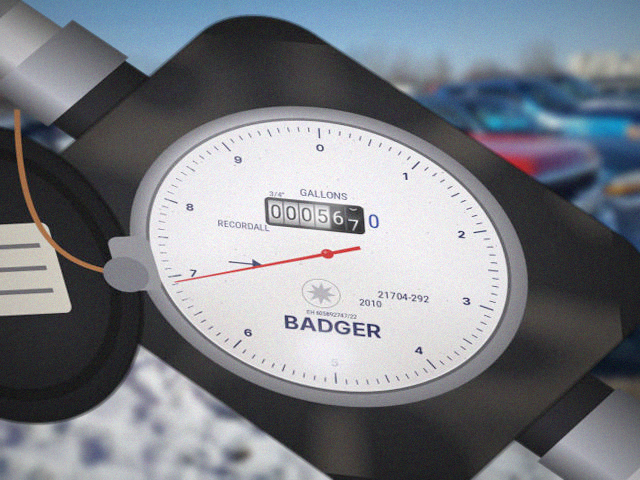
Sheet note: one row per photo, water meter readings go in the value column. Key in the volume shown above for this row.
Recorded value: 5666.9 gal
